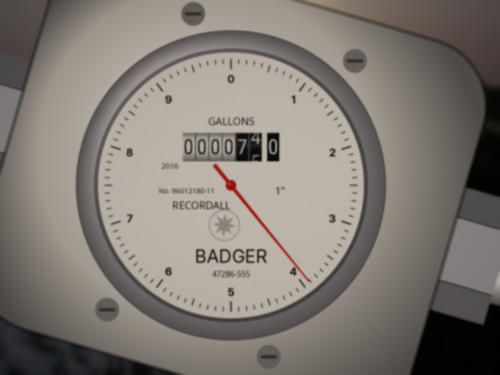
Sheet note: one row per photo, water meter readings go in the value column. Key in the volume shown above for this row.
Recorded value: 743.9 gal
